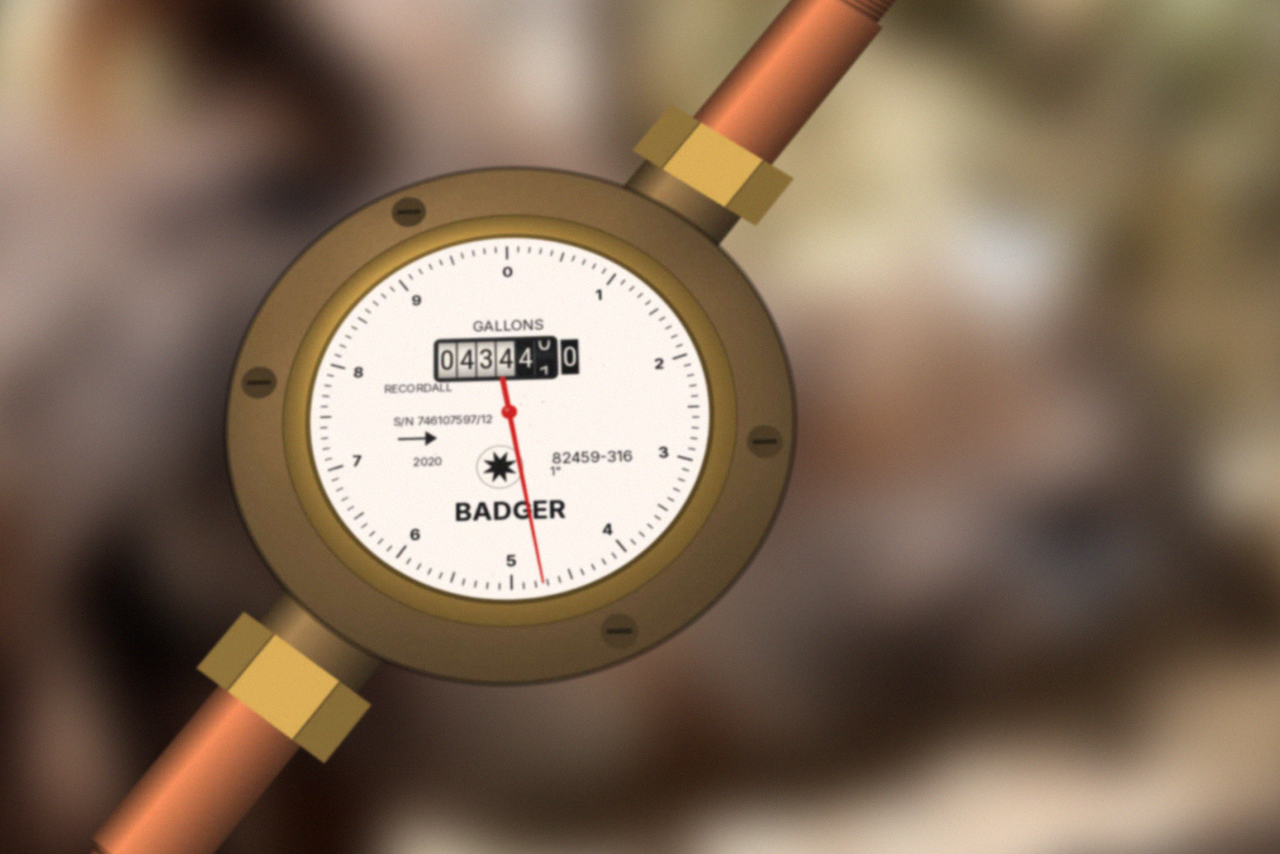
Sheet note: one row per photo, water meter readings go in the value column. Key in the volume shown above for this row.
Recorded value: 434404.7 gal
